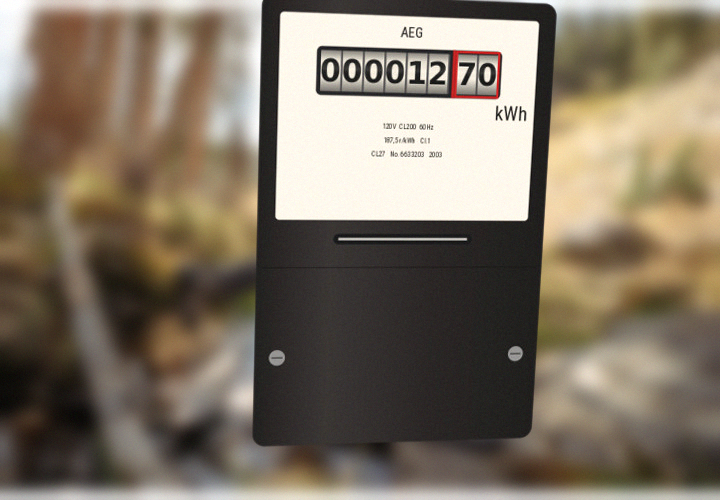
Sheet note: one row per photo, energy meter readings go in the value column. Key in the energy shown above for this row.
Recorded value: 12.70 kWh
